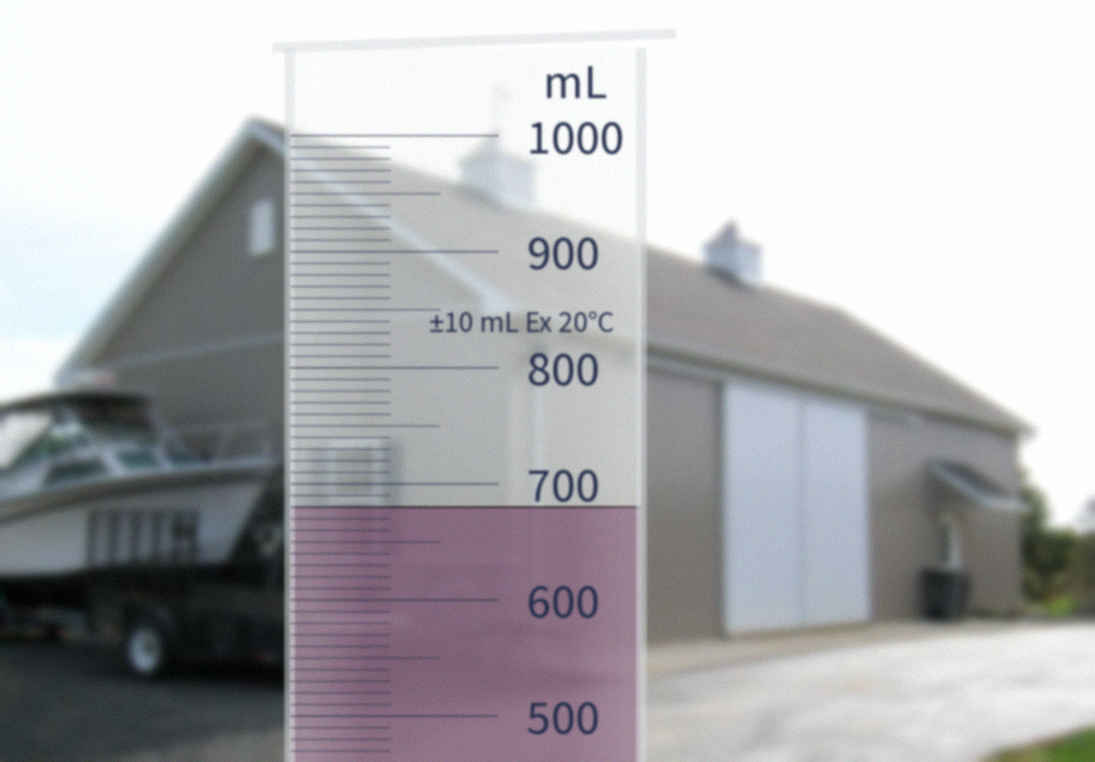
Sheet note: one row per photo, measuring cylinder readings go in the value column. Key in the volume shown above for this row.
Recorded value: 680 mL
